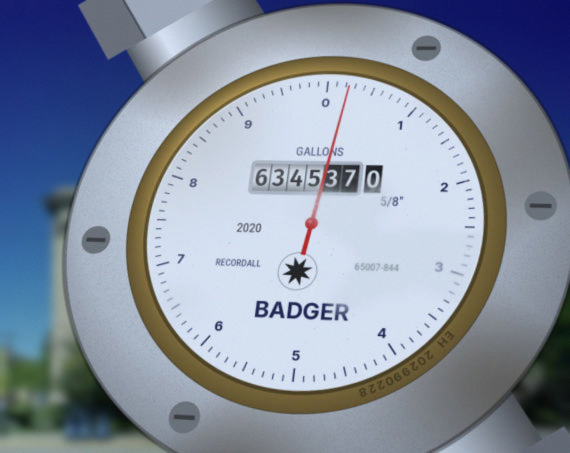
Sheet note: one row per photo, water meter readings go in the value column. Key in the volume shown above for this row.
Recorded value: 6345370.2 gal
